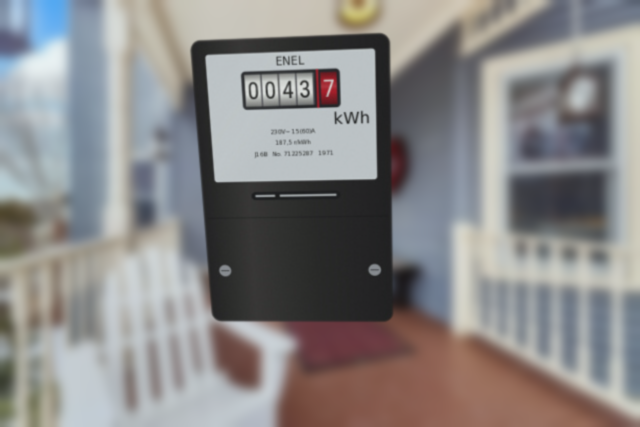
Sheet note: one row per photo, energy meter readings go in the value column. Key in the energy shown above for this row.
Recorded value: 43.7 kWh
